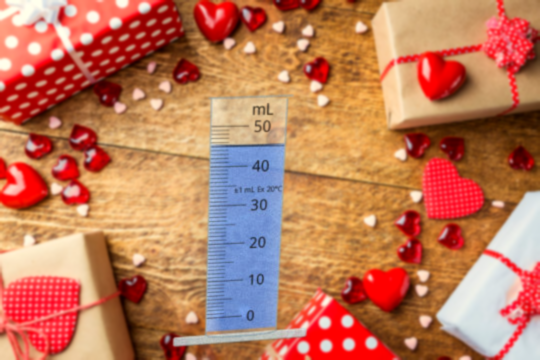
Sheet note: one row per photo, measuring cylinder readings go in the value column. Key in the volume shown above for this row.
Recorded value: 45 mL
